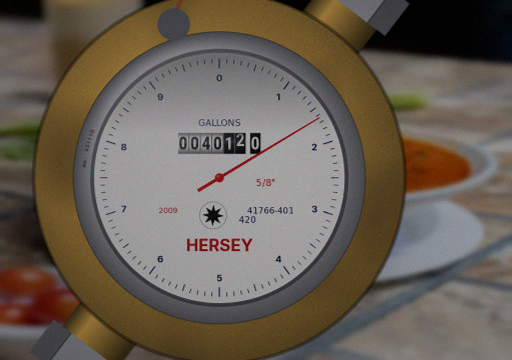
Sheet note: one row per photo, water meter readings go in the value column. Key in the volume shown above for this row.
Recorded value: 40121.6 gal
